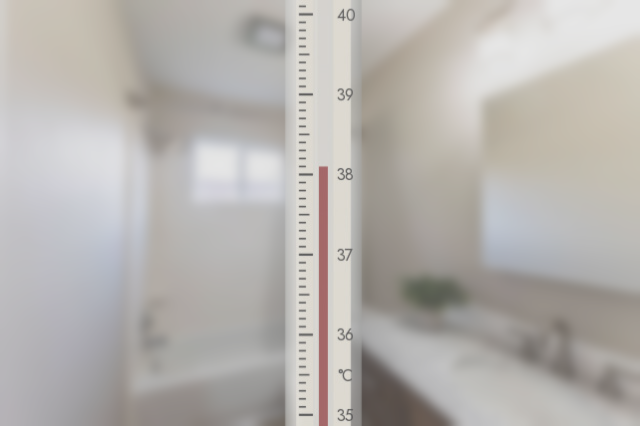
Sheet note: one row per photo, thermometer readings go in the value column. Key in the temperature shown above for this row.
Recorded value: 38.1 °C
